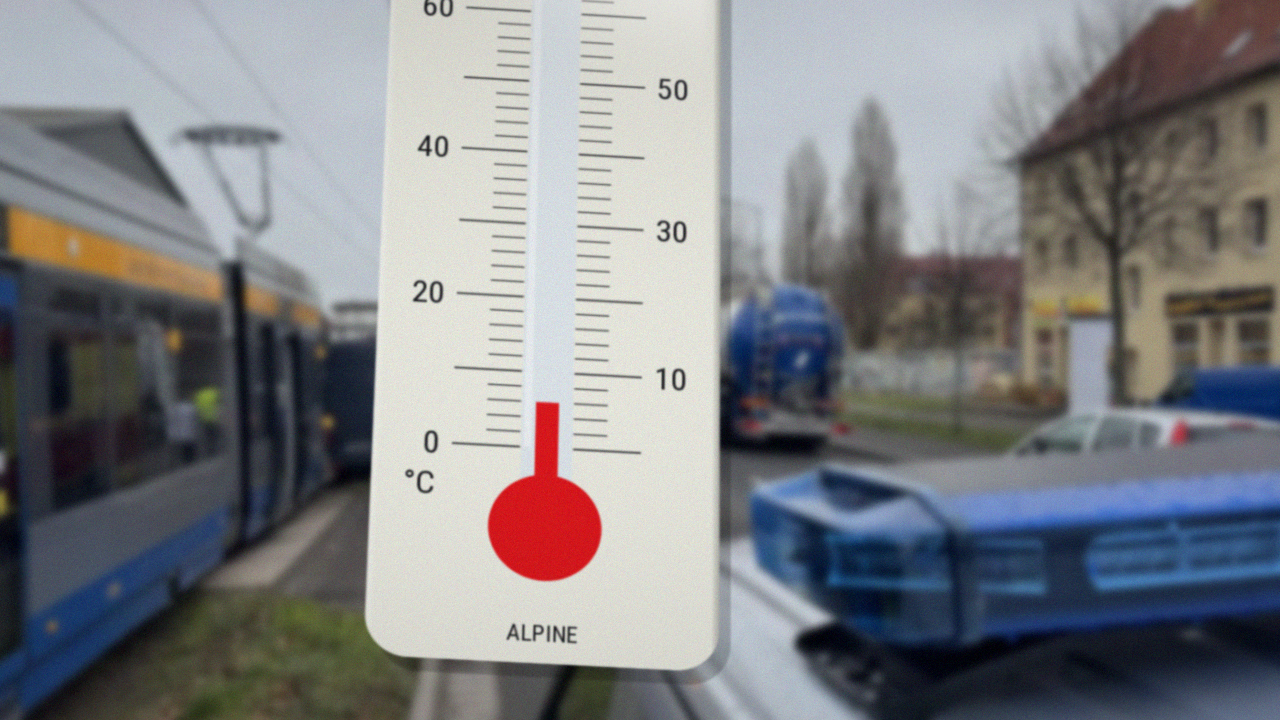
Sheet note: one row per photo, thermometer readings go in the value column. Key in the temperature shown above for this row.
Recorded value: 6 °C
